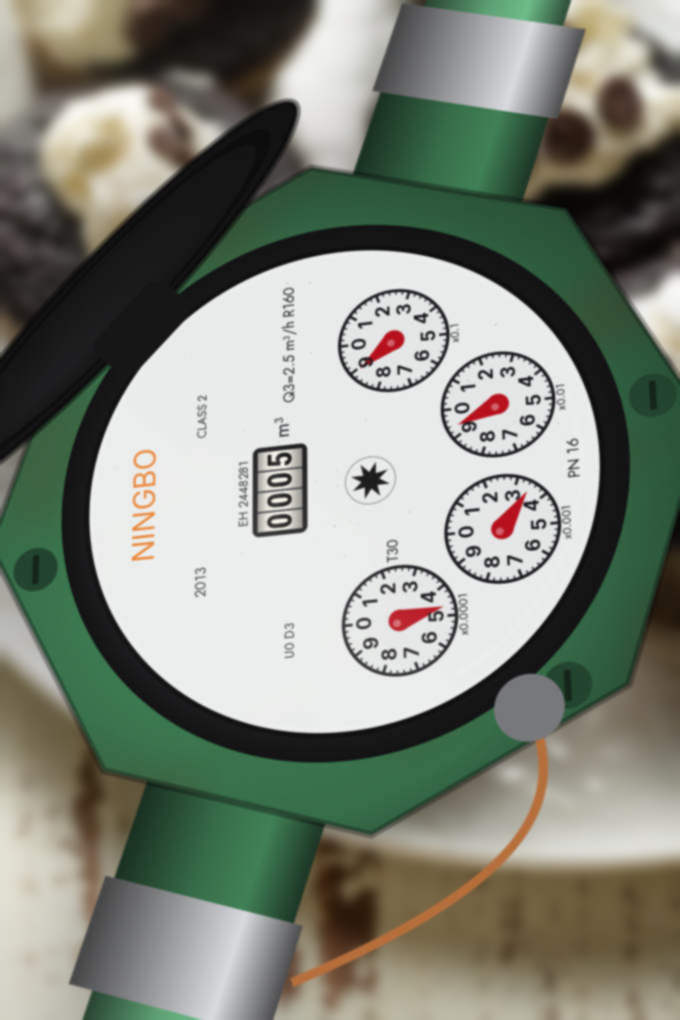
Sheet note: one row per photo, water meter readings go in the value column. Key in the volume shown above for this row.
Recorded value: 5.8934 m³
